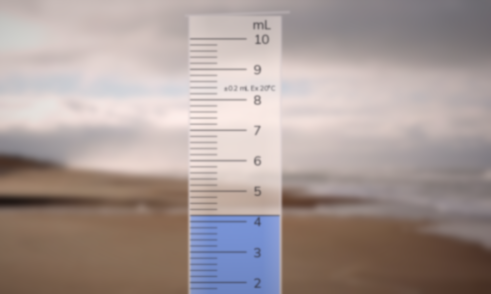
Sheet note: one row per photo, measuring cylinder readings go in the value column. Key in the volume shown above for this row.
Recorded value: 4.2 mL
